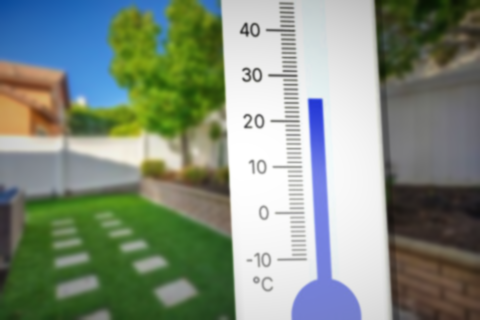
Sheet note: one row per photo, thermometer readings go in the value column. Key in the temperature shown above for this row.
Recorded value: 25 °C
